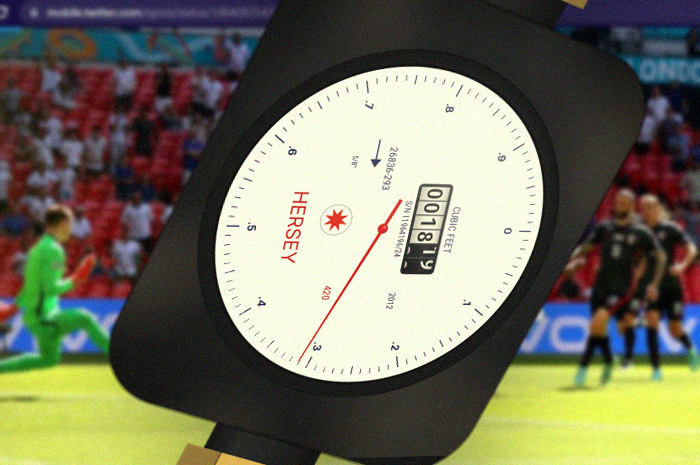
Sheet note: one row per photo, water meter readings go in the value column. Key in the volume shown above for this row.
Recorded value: 1819.31 ft³
